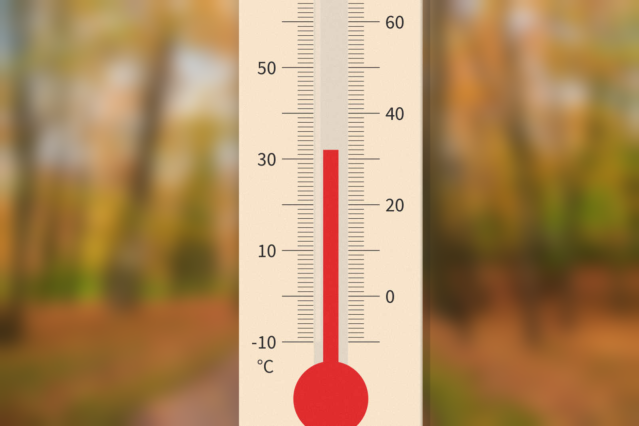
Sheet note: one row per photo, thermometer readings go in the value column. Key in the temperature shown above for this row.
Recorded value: 32 °C
